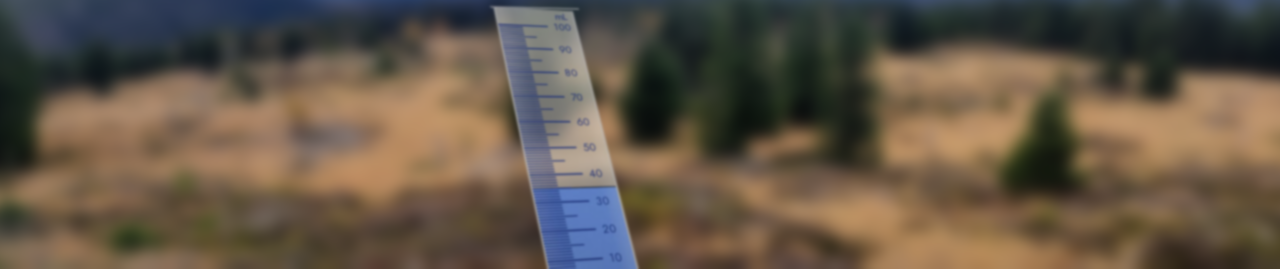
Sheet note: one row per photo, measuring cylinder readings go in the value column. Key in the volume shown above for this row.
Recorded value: 35 mL
